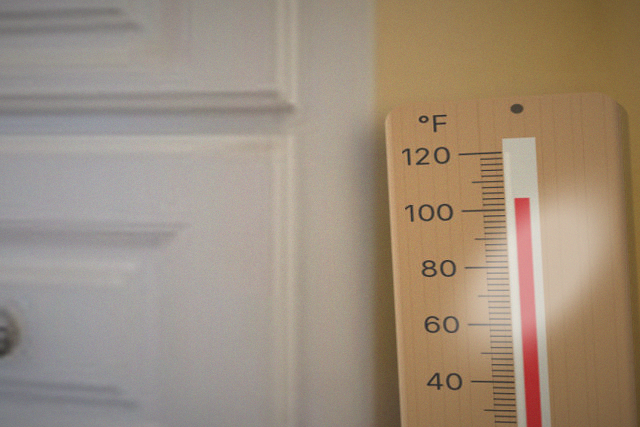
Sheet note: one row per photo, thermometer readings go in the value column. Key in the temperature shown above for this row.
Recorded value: 104 °F
